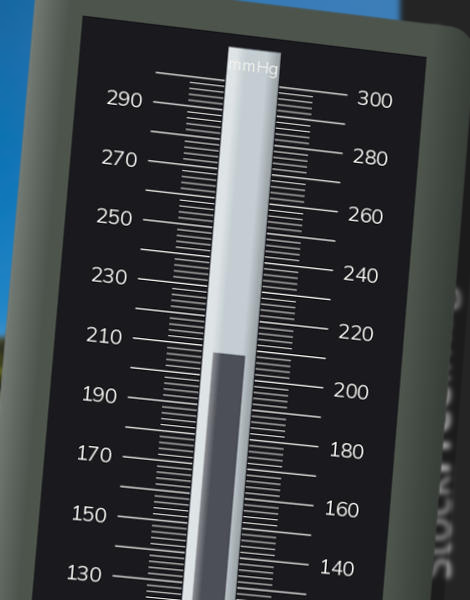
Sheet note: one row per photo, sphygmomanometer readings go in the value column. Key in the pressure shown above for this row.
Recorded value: 208 mmHg
